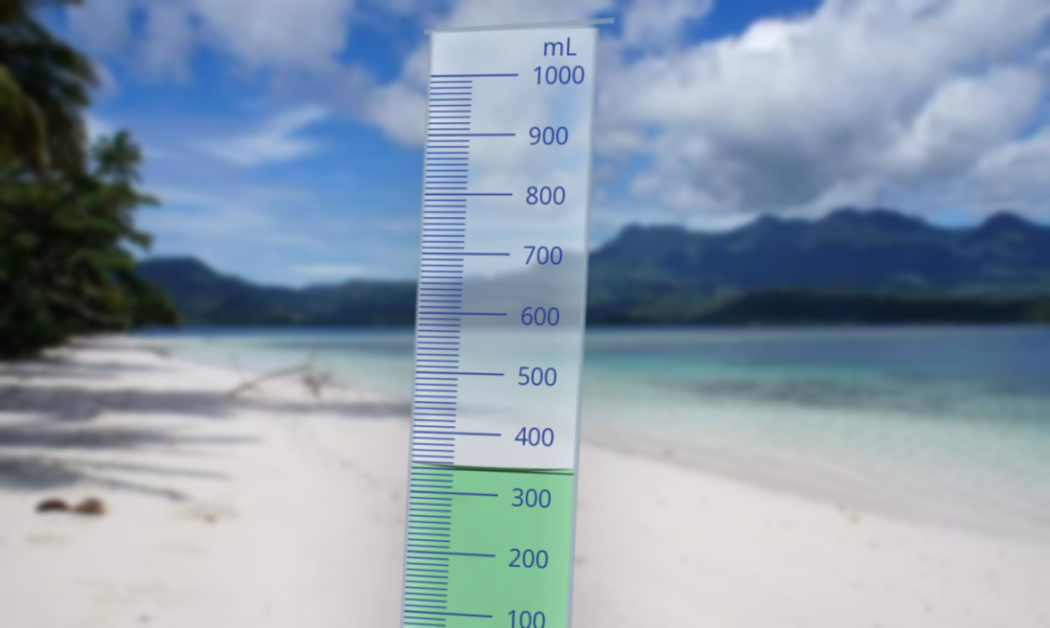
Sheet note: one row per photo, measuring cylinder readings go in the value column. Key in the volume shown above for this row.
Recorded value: 340 mL
